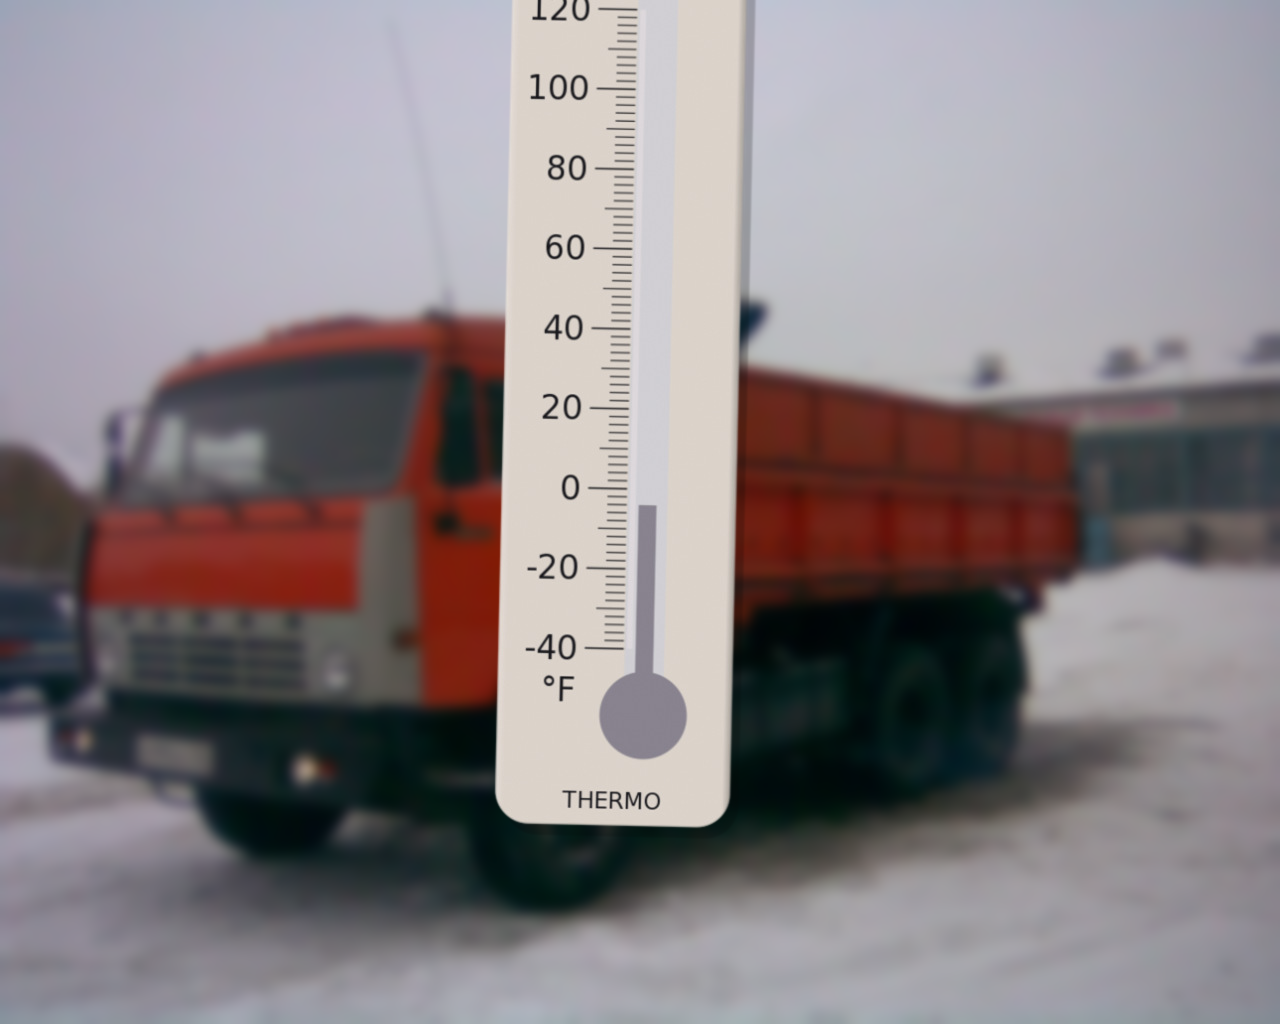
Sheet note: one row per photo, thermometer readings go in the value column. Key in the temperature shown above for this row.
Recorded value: -4 °F
